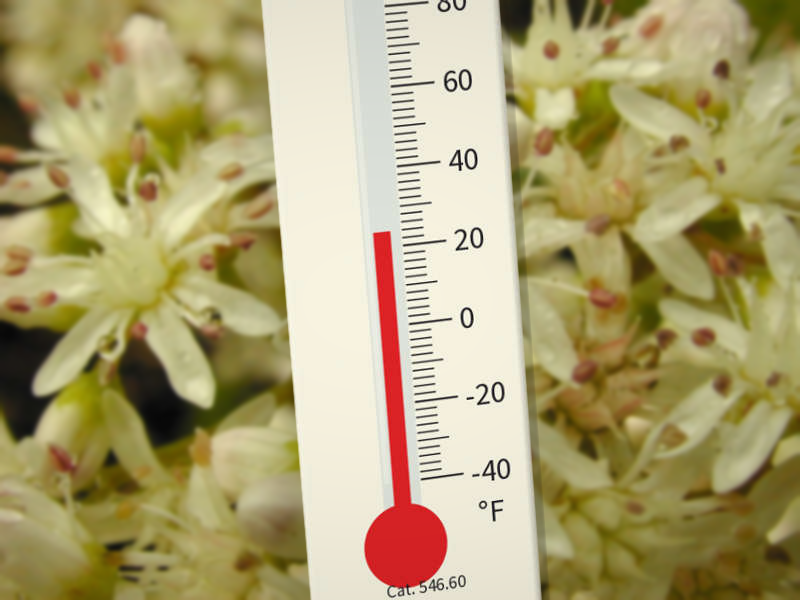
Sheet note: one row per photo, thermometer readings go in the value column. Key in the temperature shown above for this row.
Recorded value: 24 °F
